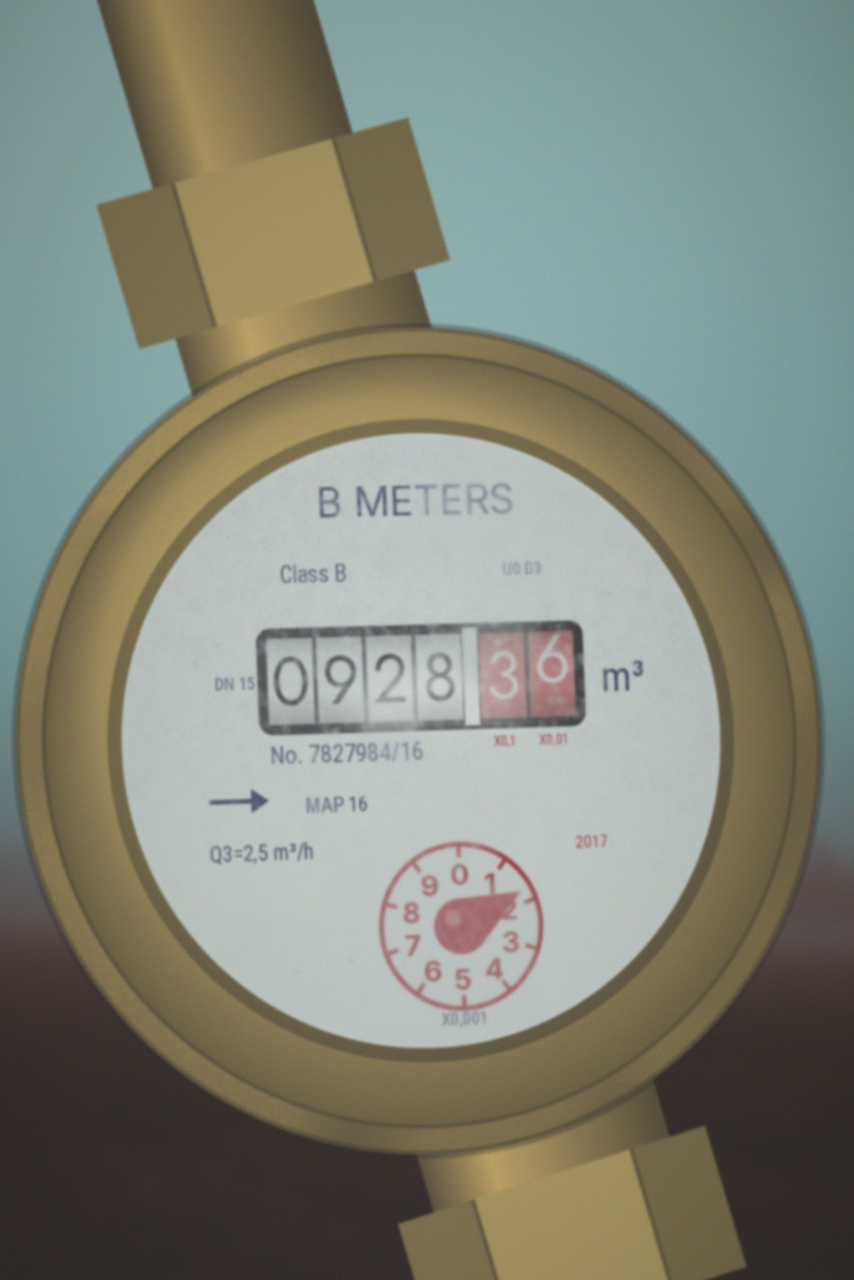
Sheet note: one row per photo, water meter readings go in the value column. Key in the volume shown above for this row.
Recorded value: 928.361 m³
